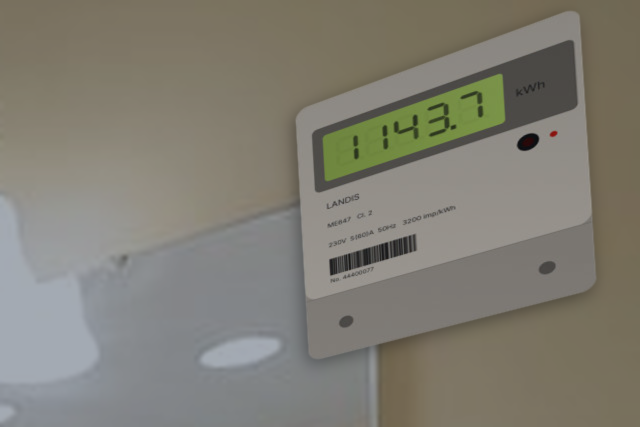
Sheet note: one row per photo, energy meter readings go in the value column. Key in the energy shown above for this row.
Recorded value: 1143.7 kWh
